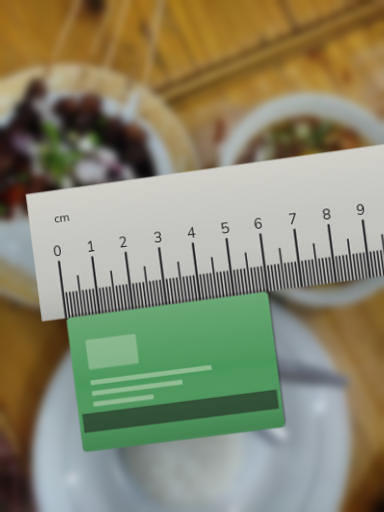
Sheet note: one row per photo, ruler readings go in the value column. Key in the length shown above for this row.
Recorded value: 6 cm
